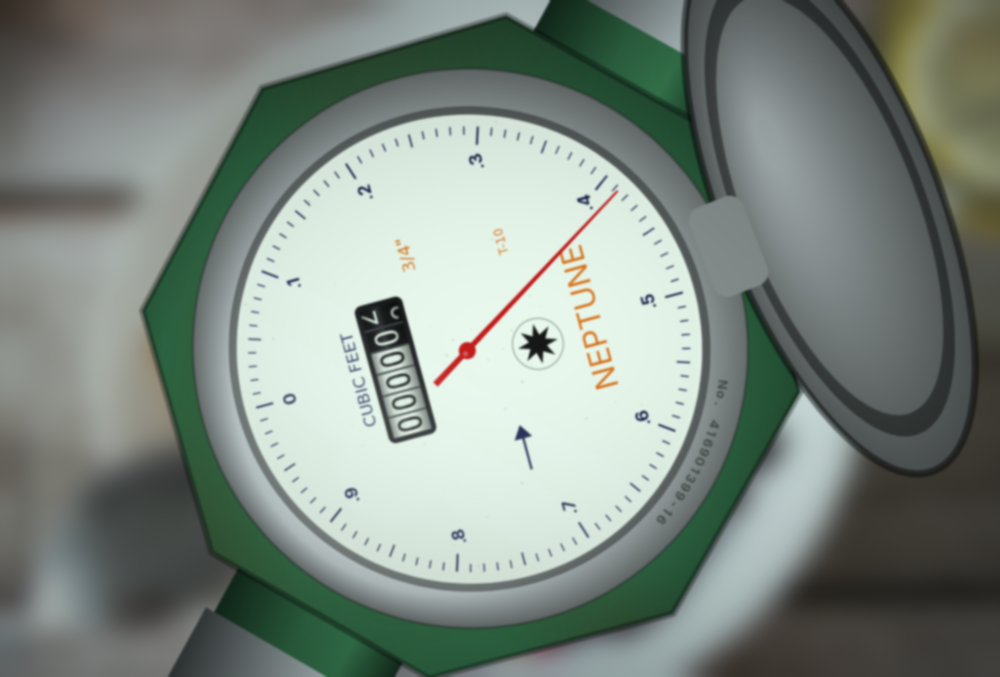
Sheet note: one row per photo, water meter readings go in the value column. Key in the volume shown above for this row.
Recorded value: 2.41 ft³
